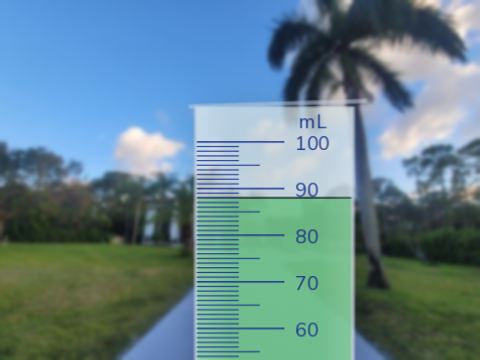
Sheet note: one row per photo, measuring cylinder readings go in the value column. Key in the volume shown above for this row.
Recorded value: 88 mL
